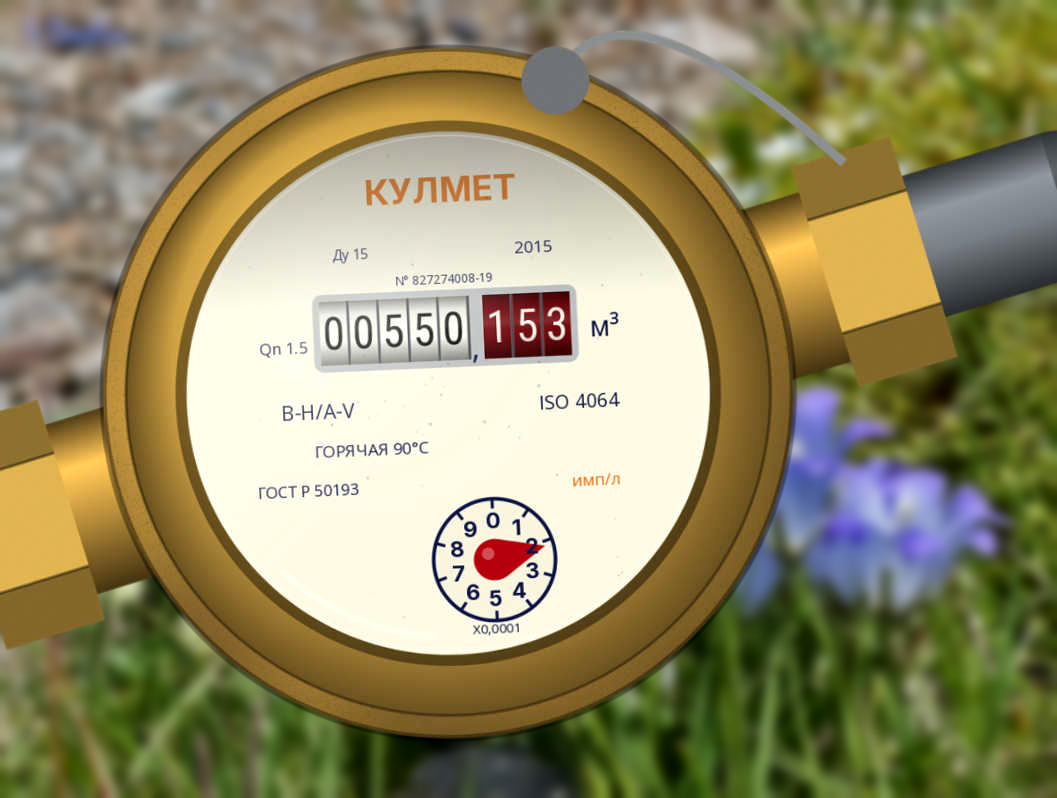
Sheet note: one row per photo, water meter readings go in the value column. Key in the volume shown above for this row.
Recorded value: 550.1532 m³
